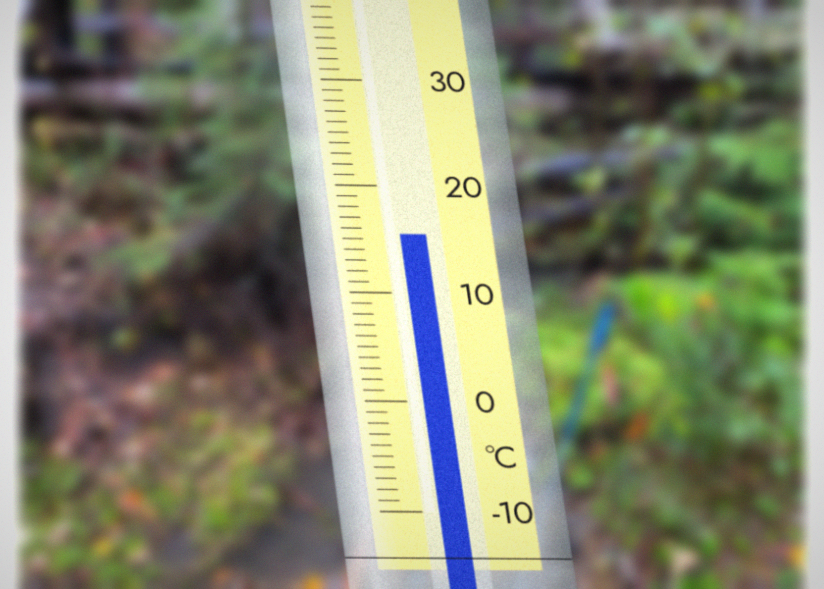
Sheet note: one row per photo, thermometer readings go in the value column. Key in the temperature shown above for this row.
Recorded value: 15.5 °C
